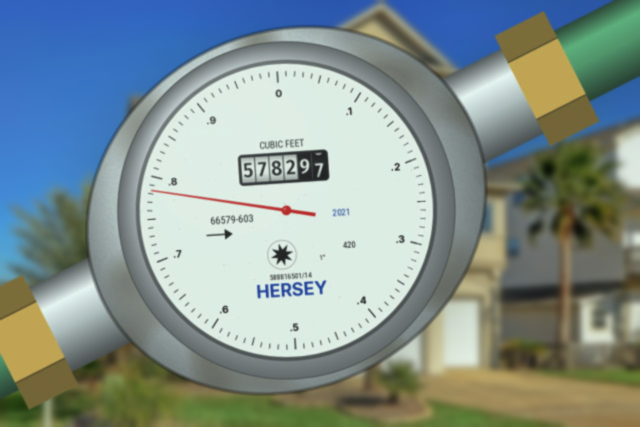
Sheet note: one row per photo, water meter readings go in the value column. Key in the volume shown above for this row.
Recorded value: 578296.78 ft³
